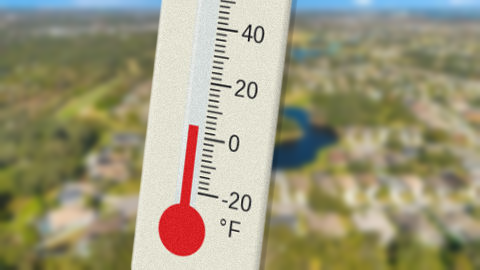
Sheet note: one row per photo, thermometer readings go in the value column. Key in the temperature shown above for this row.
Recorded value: 4 °F
